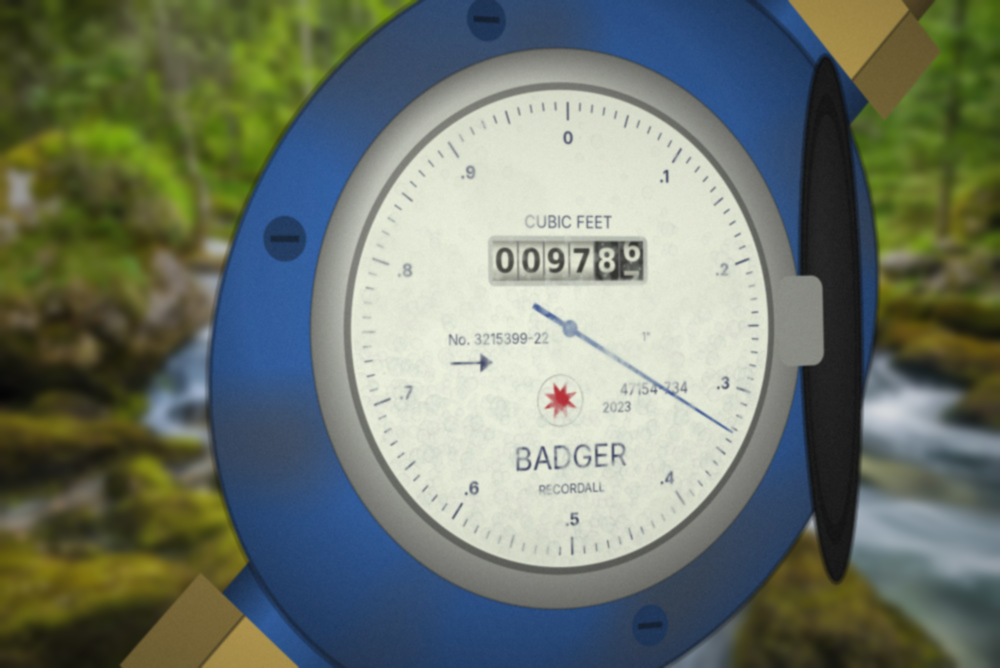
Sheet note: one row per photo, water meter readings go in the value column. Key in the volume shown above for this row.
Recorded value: 9786.33 ft³
